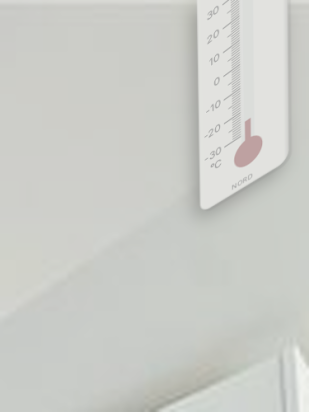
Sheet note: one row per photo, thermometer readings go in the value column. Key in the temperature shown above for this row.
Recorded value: -25 °C
